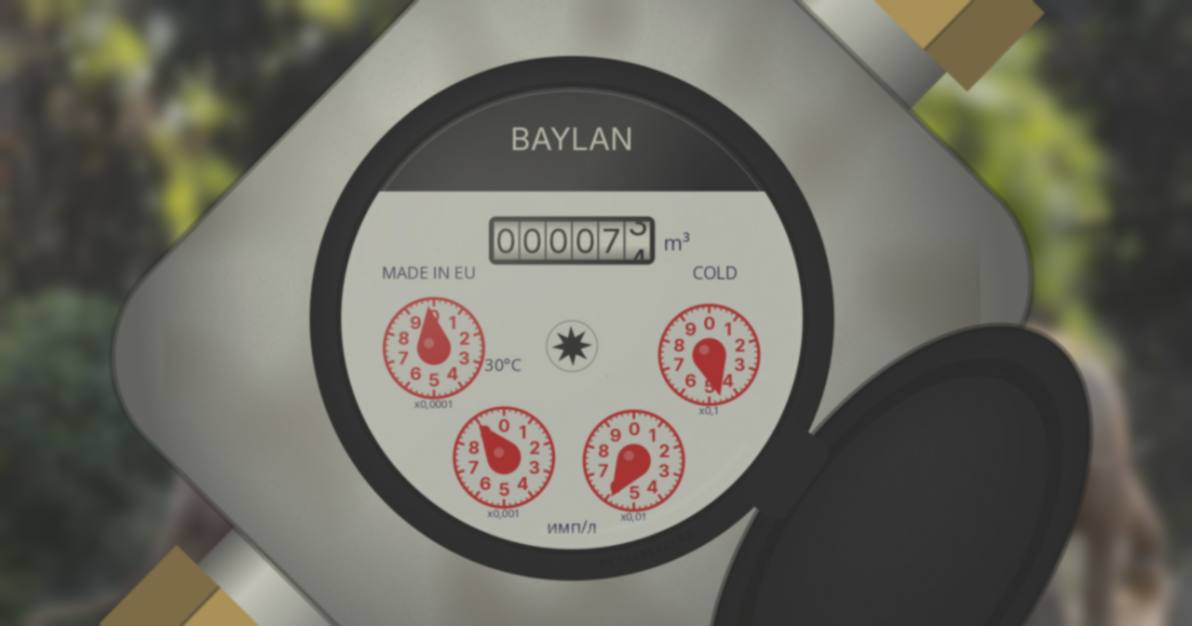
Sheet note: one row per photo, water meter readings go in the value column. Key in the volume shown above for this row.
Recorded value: 73.4589 m³
